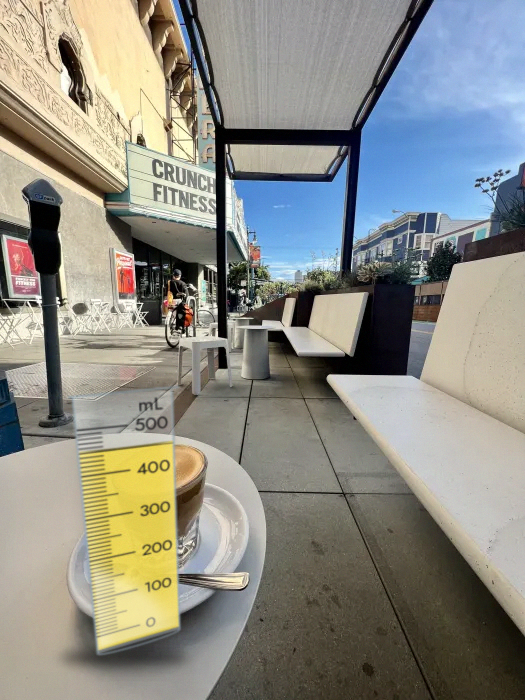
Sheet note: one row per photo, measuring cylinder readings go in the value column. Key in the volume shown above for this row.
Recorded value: 450 mL
